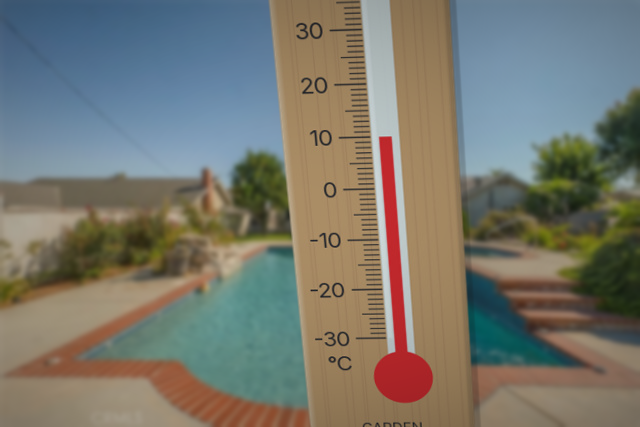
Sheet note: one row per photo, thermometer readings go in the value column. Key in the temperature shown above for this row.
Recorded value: 10 °C
